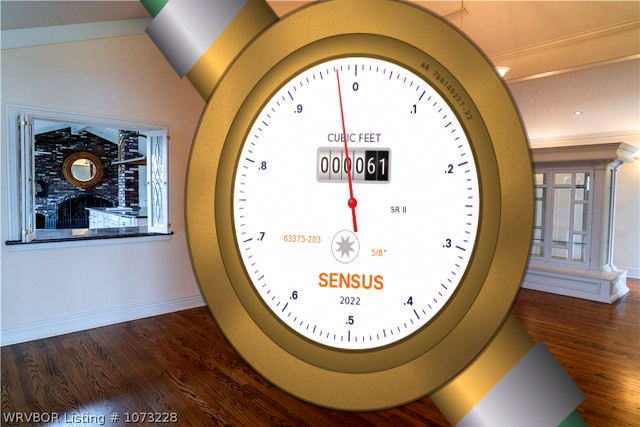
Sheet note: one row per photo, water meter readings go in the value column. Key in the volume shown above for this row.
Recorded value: 60.97 ft³
